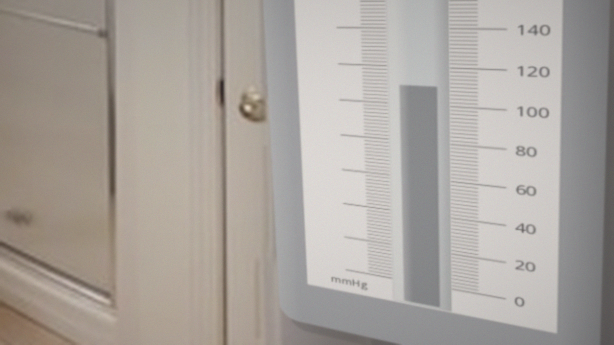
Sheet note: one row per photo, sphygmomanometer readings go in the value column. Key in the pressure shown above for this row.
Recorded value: 110 mmHg
